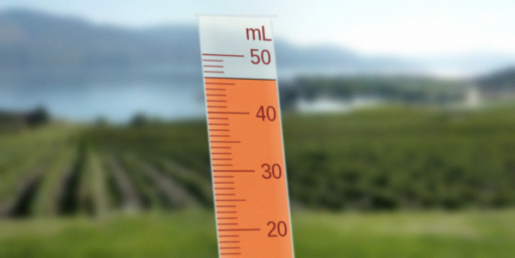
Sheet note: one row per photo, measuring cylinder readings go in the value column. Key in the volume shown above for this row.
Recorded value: 46 mL
